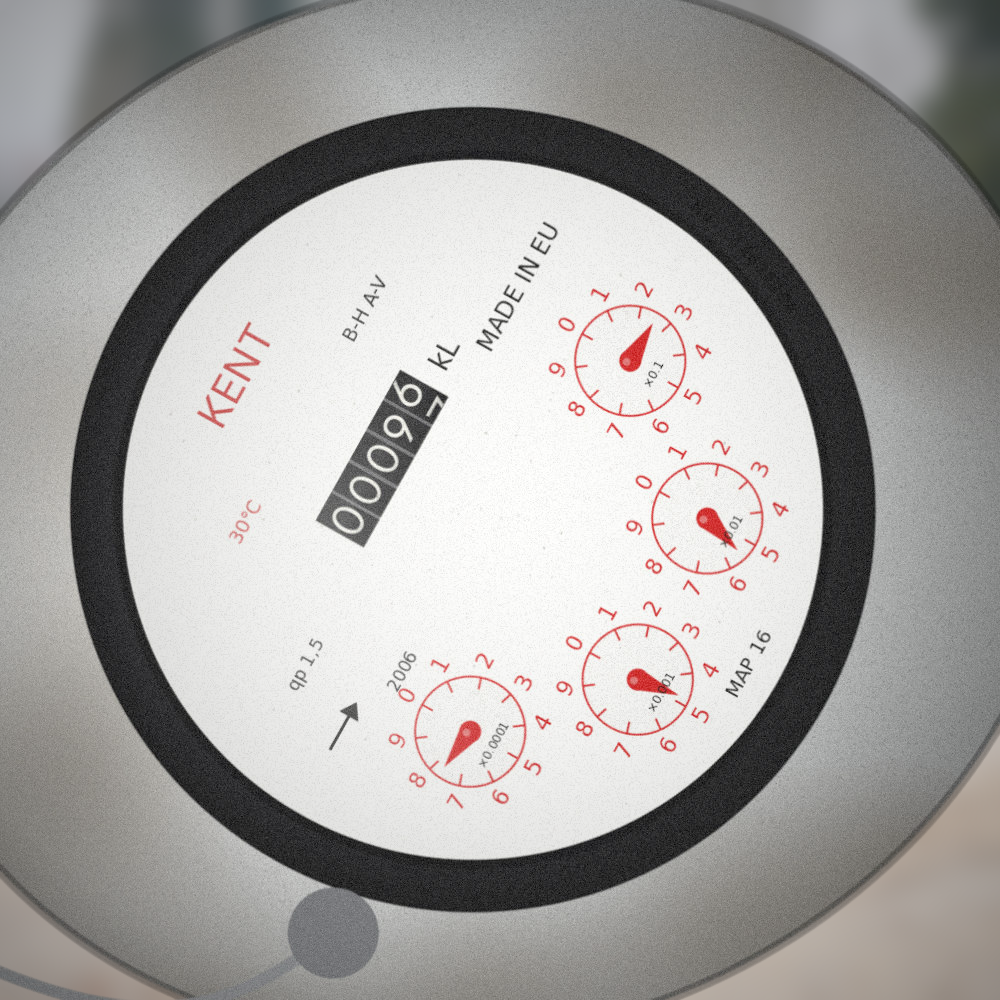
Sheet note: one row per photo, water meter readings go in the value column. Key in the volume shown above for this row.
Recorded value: 96.2547 kL
